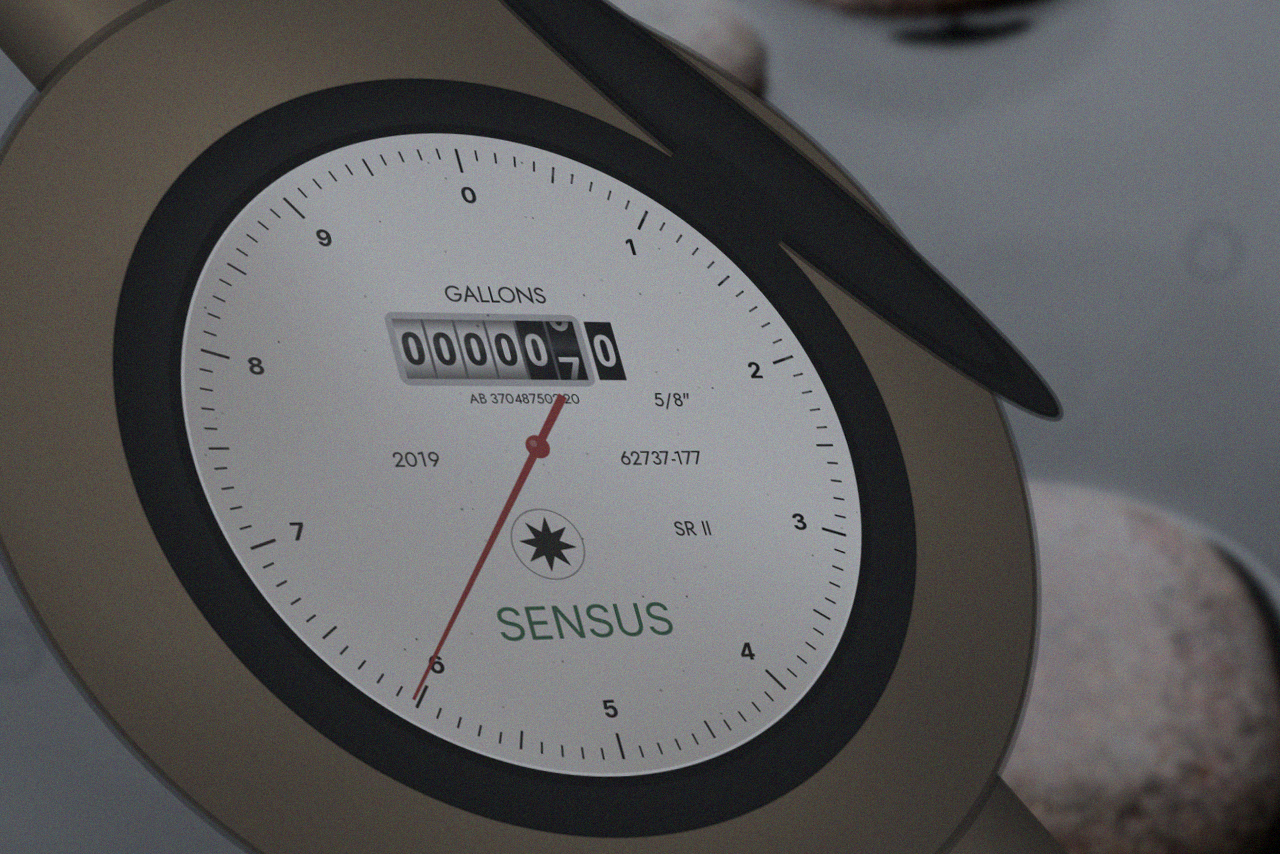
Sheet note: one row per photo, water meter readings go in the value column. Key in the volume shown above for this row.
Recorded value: 66.0 gal
